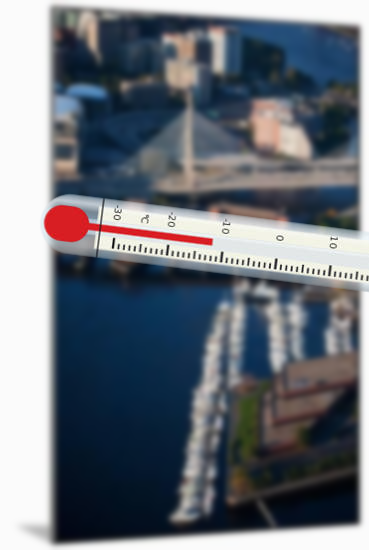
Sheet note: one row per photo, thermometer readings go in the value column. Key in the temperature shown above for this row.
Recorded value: -12 °C
